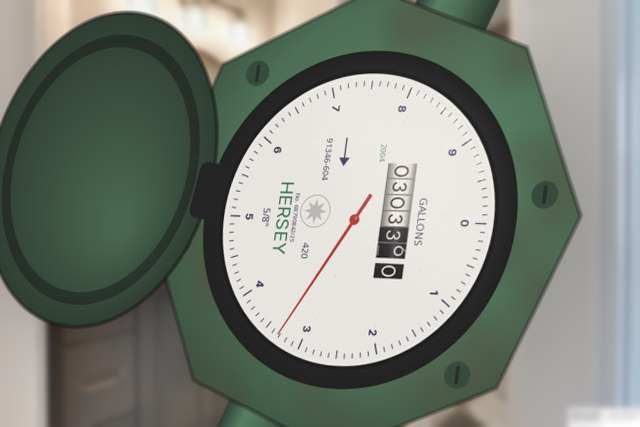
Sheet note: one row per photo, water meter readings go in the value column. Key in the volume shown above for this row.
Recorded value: 303363.3 gal
